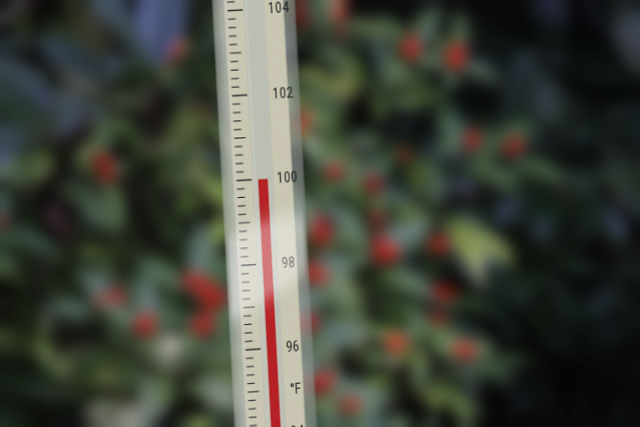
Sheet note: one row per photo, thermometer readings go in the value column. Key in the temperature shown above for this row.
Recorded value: 100 °F
